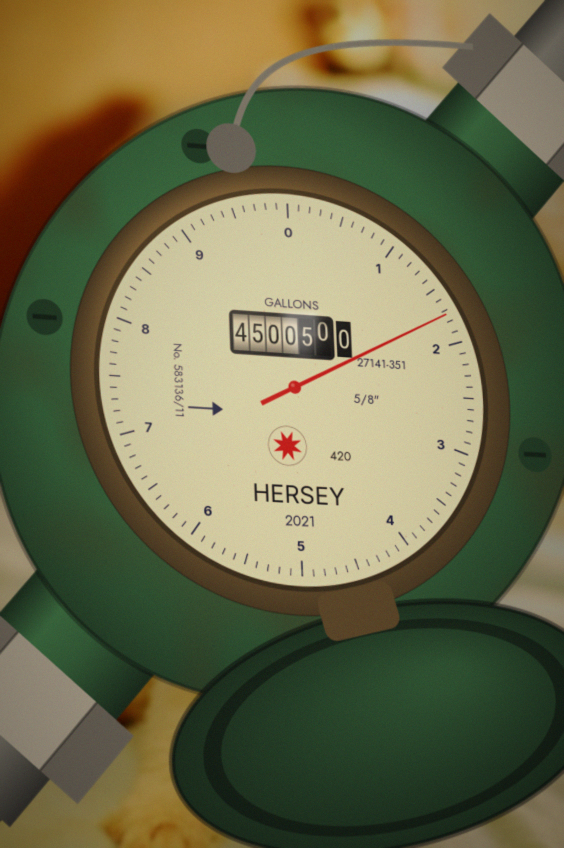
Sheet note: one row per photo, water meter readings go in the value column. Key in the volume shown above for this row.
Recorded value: 4500501.7 gal
